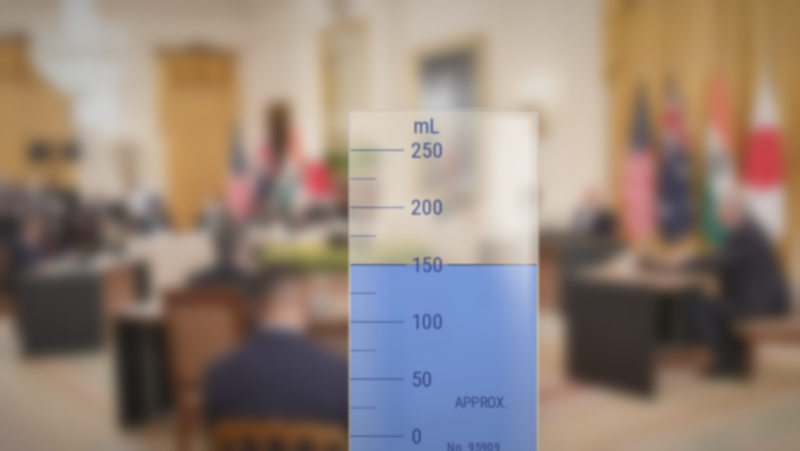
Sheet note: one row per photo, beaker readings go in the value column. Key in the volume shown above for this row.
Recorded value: 150 mL
